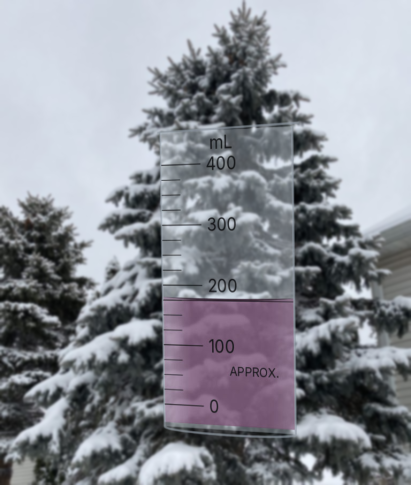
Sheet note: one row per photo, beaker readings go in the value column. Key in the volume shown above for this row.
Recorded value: 175 mL
